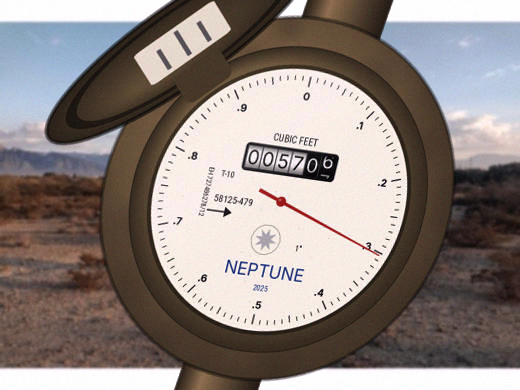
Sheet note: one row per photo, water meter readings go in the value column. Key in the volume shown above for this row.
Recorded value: 5706.30 ft³
